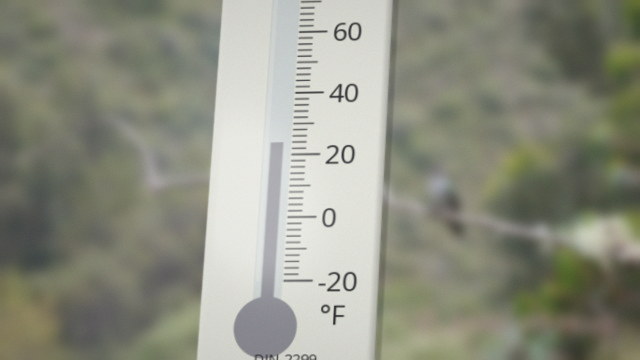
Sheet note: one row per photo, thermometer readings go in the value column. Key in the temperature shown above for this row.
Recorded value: 24 °F
